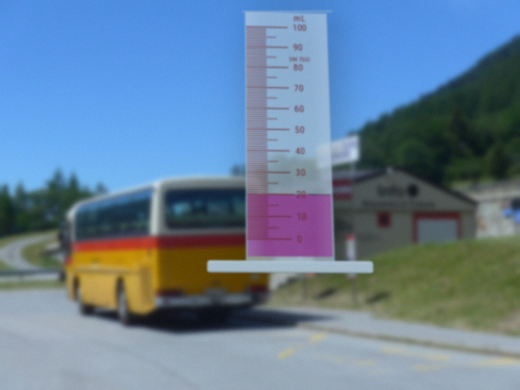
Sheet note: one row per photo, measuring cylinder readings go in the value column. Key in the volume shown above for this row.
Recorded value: 20 mL
